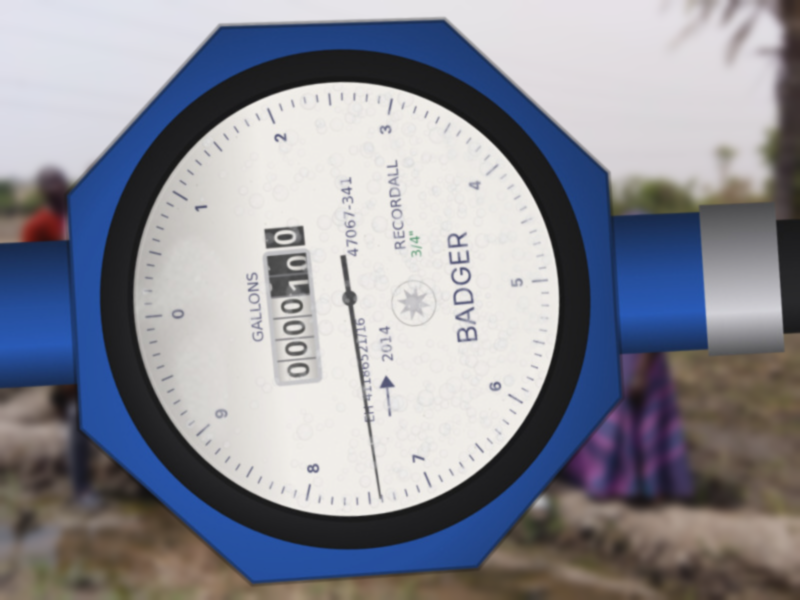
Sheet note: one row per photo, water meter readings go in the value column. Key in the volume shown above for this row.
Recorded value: 97.4 gal
